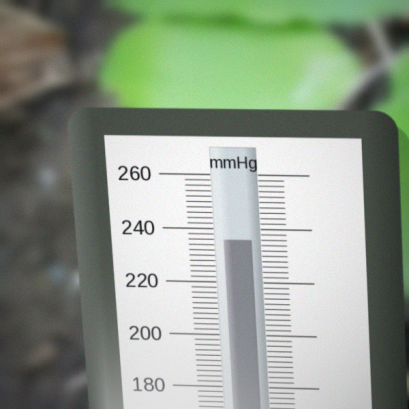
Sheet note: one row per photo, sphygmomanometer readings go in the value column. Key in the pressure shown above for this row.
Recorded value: 236 mmHg
